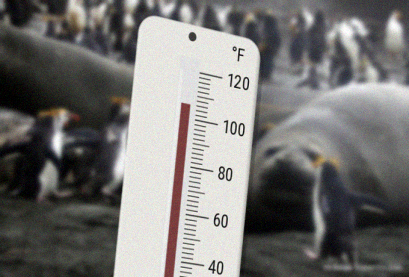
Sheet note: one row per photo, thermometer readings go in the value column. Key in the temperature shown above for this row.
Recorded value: 106 °F
